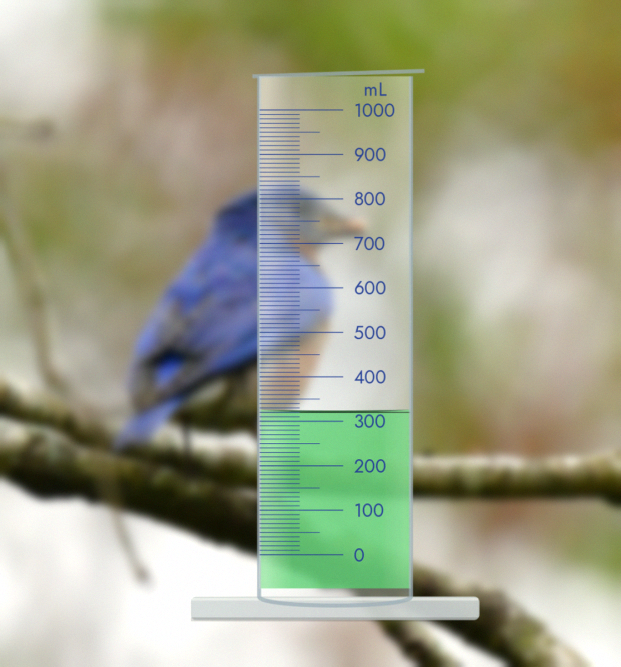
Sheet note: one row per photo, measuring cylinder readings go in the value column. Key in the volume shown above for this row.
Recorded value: 320 mL
